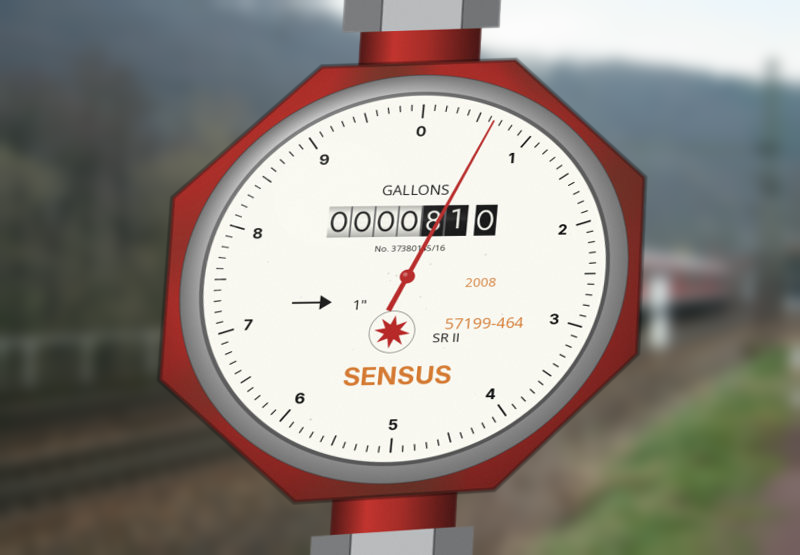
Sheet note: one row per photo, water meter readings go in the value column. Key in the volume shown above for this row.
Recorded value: 810.6 gal
